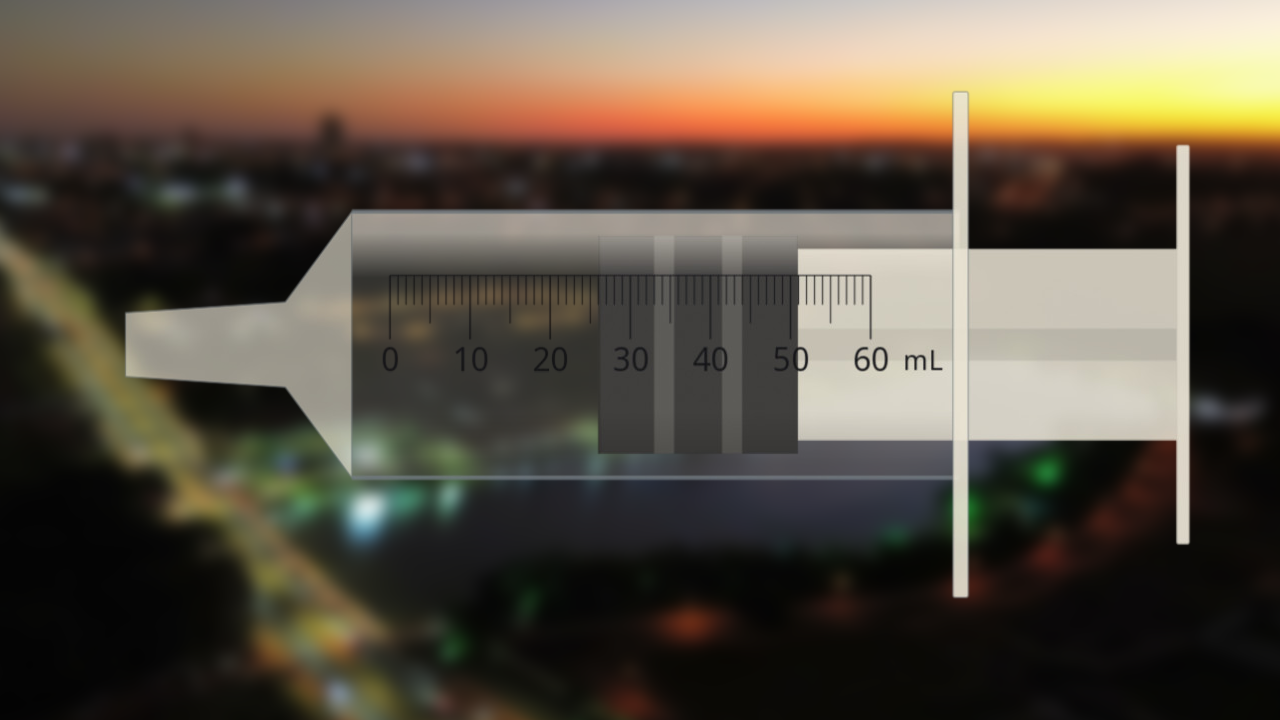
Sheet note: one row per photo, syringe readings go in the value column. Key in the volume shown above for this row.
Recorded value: 26 mL
